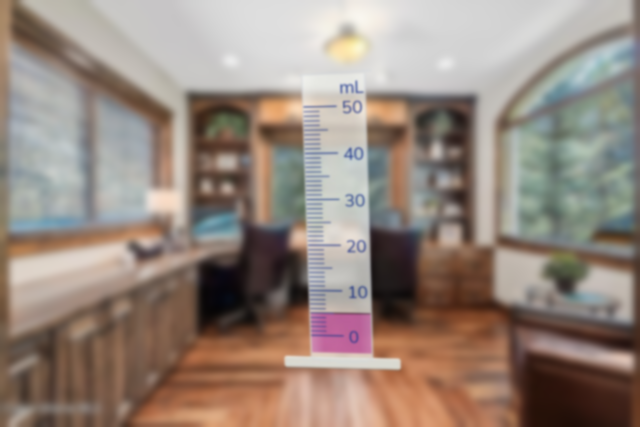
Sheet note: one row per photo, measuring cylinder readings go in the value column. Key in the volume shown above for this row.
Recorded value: 5 mL
